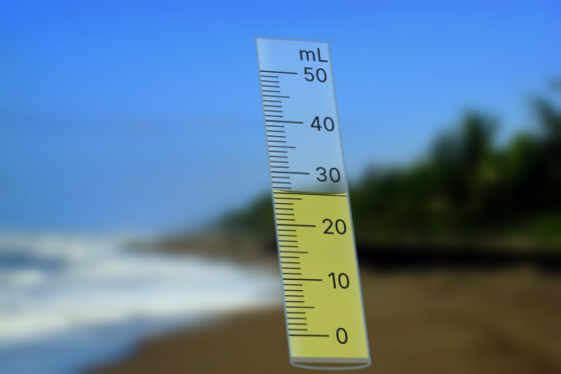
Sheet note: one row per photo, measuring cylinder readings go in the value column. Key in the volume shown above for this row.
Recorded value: 26 mL
